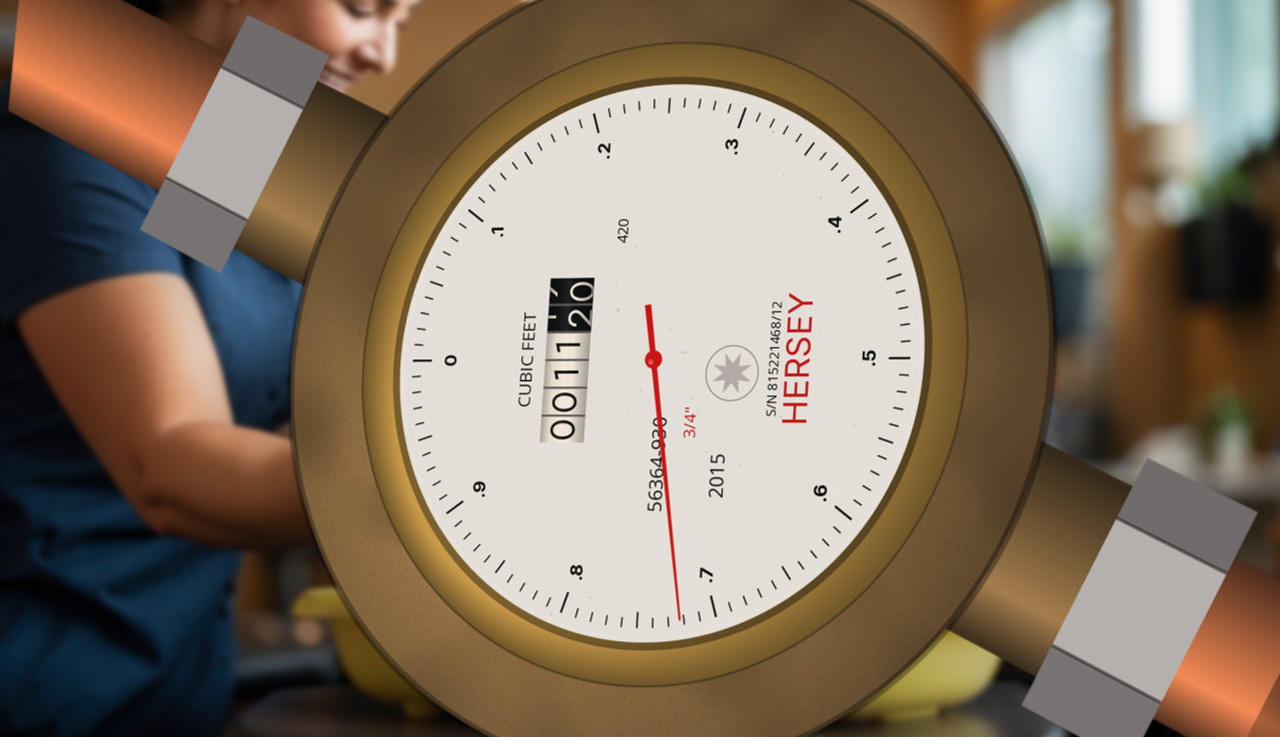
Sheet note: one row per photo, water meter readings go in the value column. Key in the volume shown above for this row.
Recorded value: 1119.72 ft³
